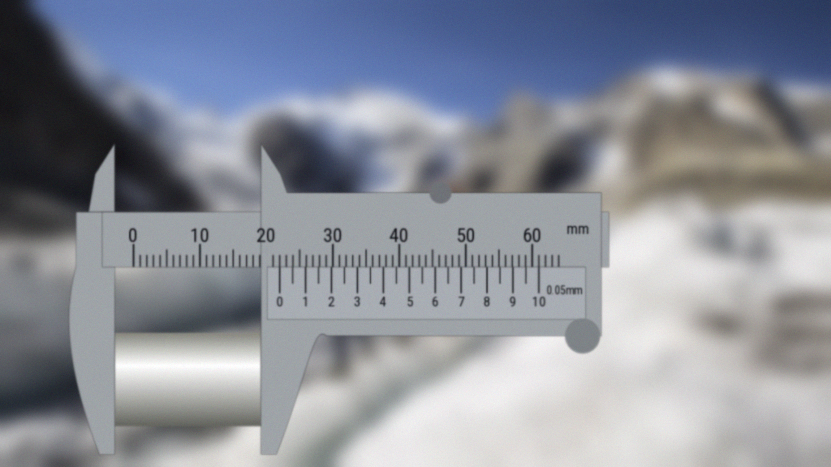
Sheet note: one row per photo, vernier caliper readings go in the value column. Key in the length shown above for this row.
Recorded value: 22.0 mm
